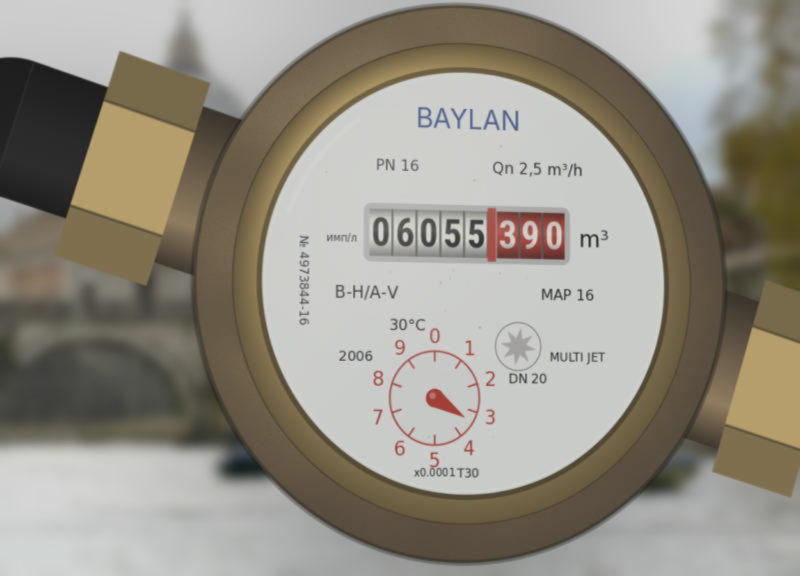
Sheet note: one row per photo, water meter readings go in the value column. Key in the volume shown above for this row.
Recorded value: 6055.3903 m³
